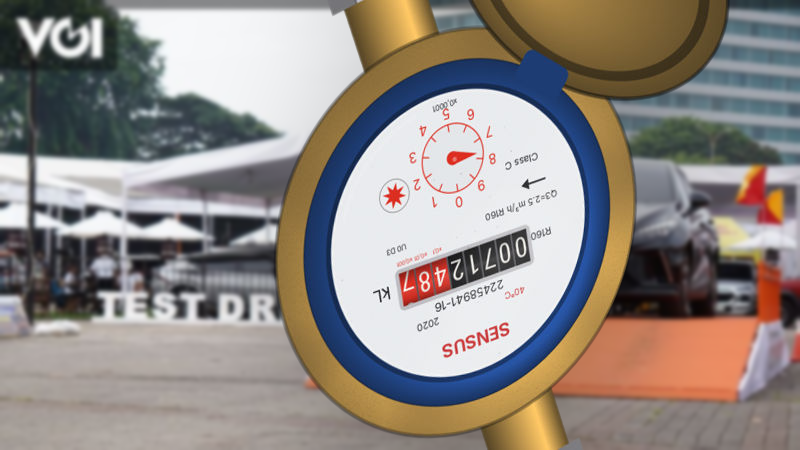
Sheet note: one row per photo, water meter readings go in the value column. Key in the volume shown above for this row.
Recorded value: 712.4867 kL
